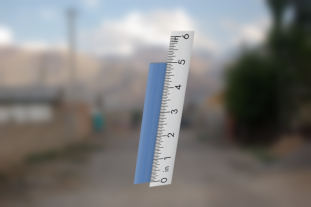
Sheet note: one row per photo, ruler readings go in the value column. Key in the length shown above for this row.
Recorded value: 5 in
